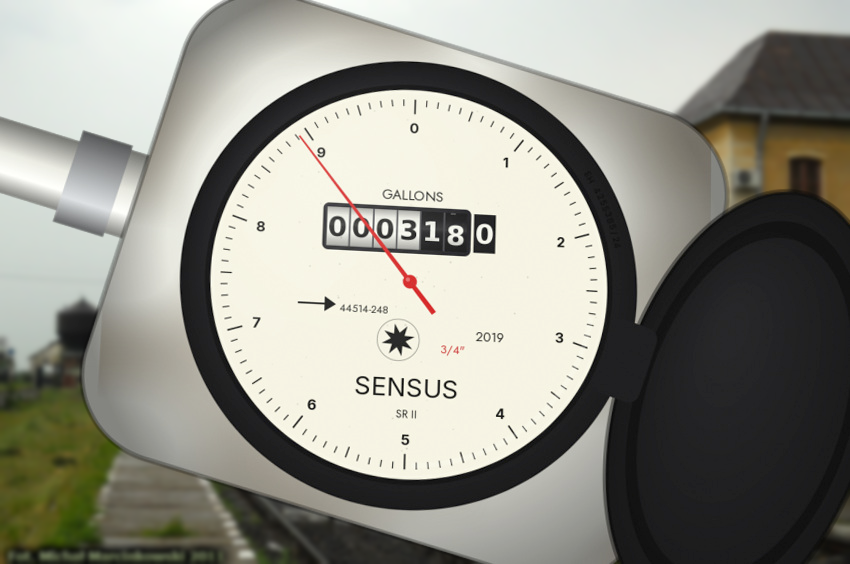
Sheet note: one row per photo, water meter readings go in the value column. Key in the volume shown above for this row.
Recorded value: 3178.9 gal
